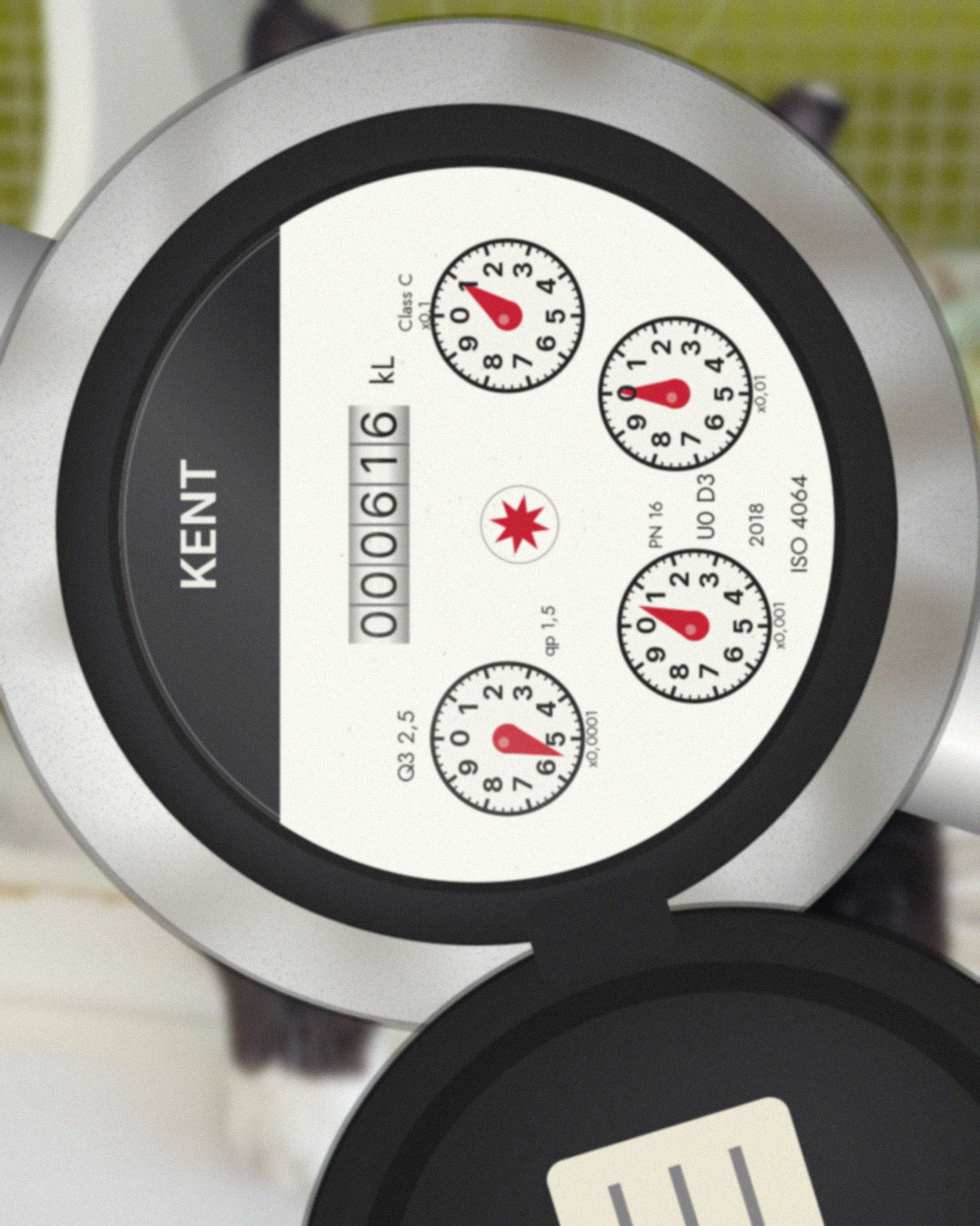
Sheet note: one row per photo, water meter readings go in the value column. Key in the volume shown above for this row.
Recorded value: 616.1005 kL
